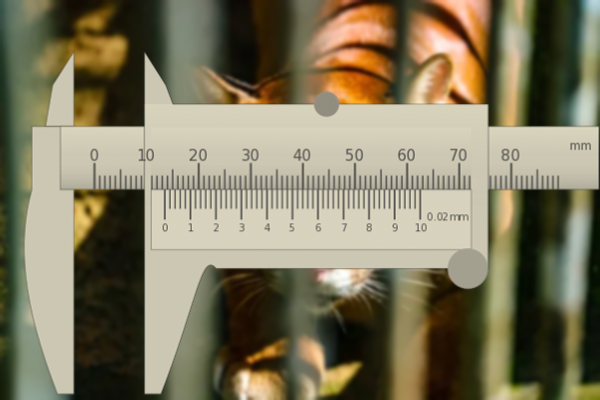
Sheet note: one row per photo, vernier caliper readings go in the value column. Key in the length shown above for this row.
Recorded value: 13.5 mm
